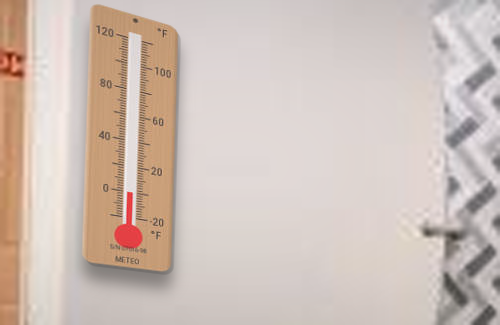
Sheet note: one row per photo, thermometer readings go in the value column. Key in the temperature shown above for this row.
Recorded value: 0 °F
